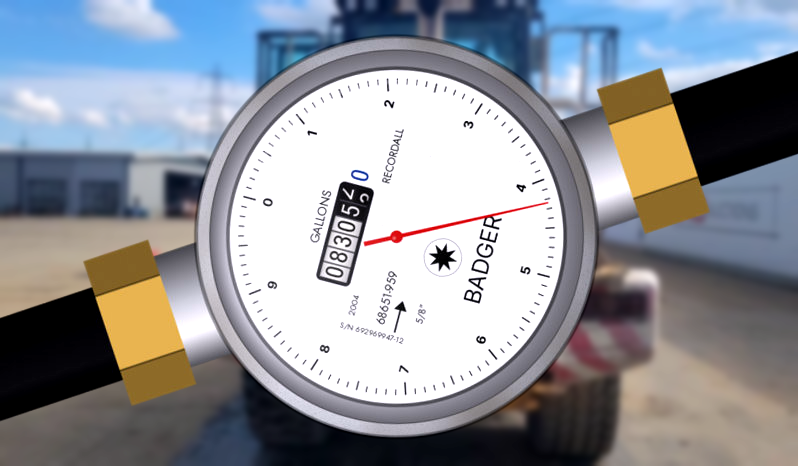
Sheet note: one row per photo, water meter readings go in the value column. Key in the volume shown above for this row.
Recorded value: 830524.2 gal
